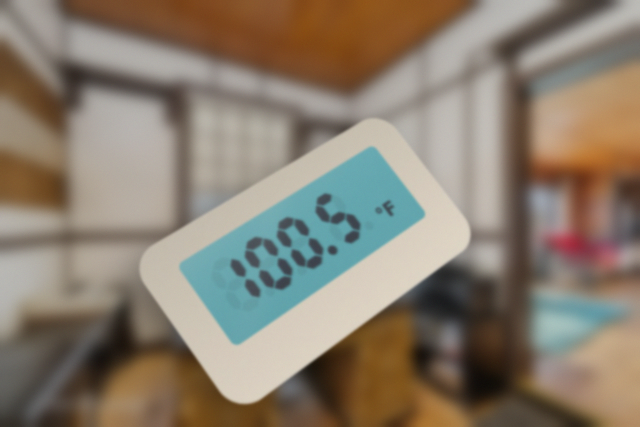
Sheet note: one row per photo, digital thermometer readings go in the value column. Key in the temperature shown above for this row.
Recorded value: 100.5 °F
